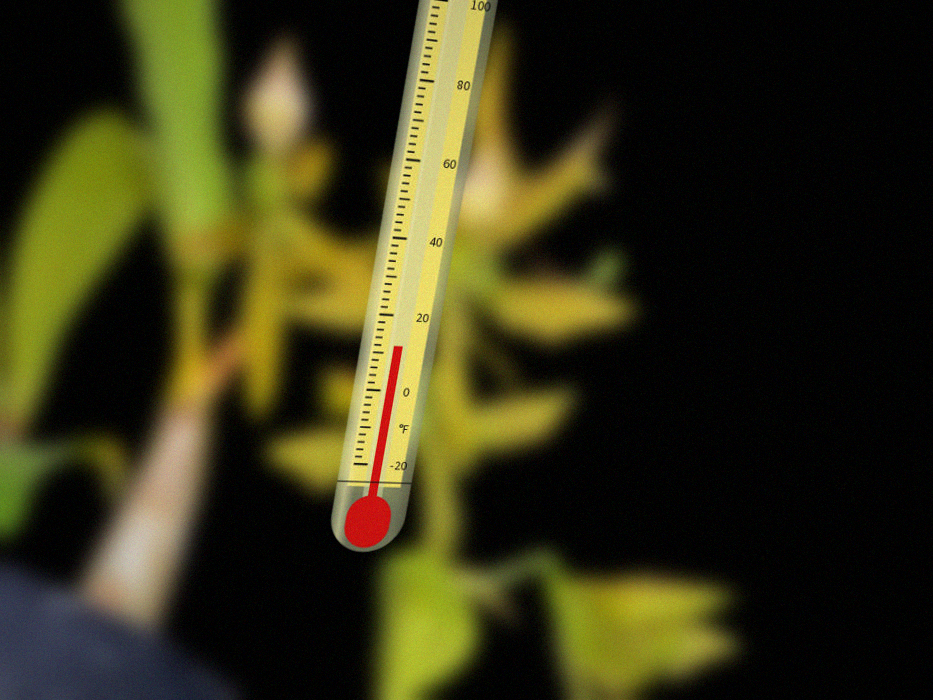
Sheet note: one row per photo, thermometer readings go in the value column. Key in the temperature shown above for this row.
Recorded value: 12 °F
